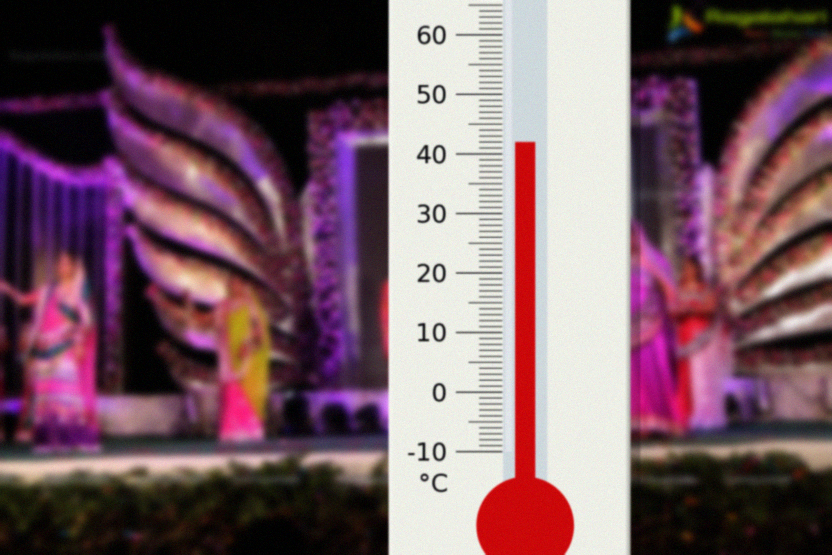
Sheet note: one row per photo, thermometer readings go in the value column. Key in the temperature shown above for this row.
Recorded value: 42 °C
